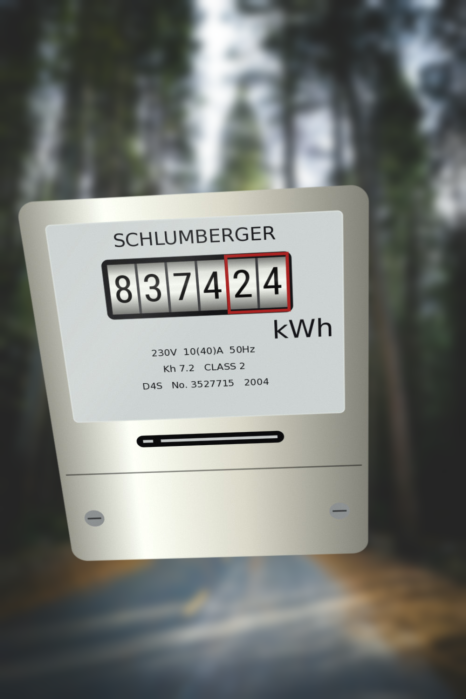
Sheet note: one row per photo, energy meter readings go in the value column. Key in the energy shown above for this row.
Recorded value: 8374.24 kWh
